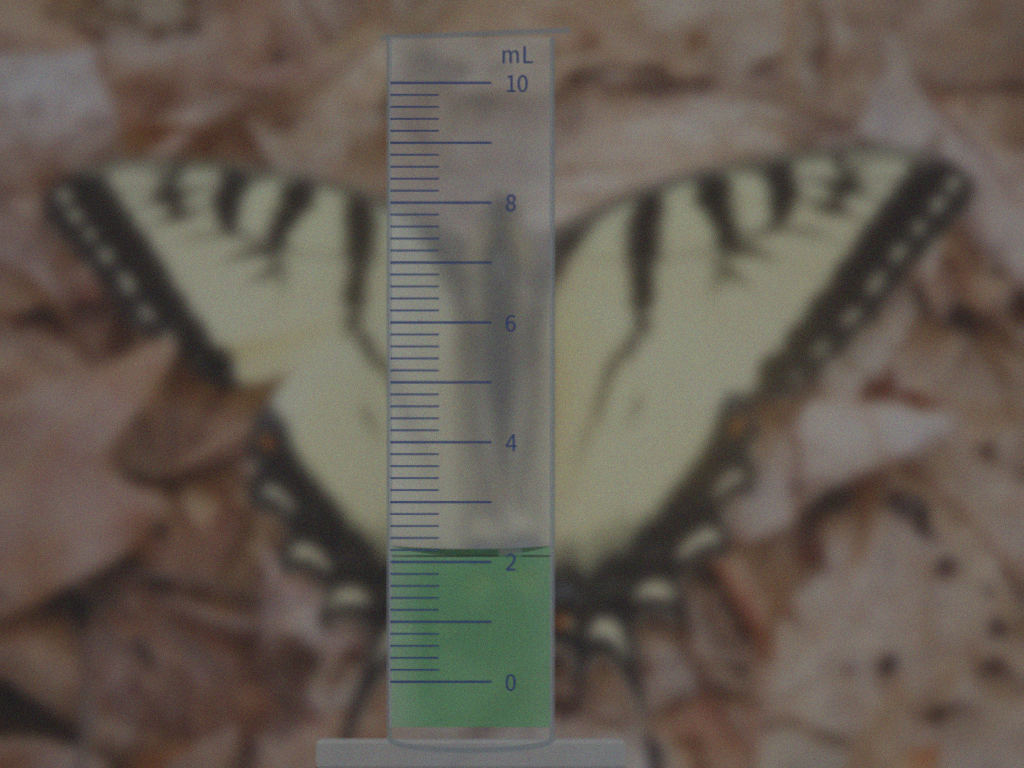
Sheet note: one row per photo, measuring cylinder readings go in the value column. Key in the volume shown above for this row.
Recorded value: 2.1 mL
